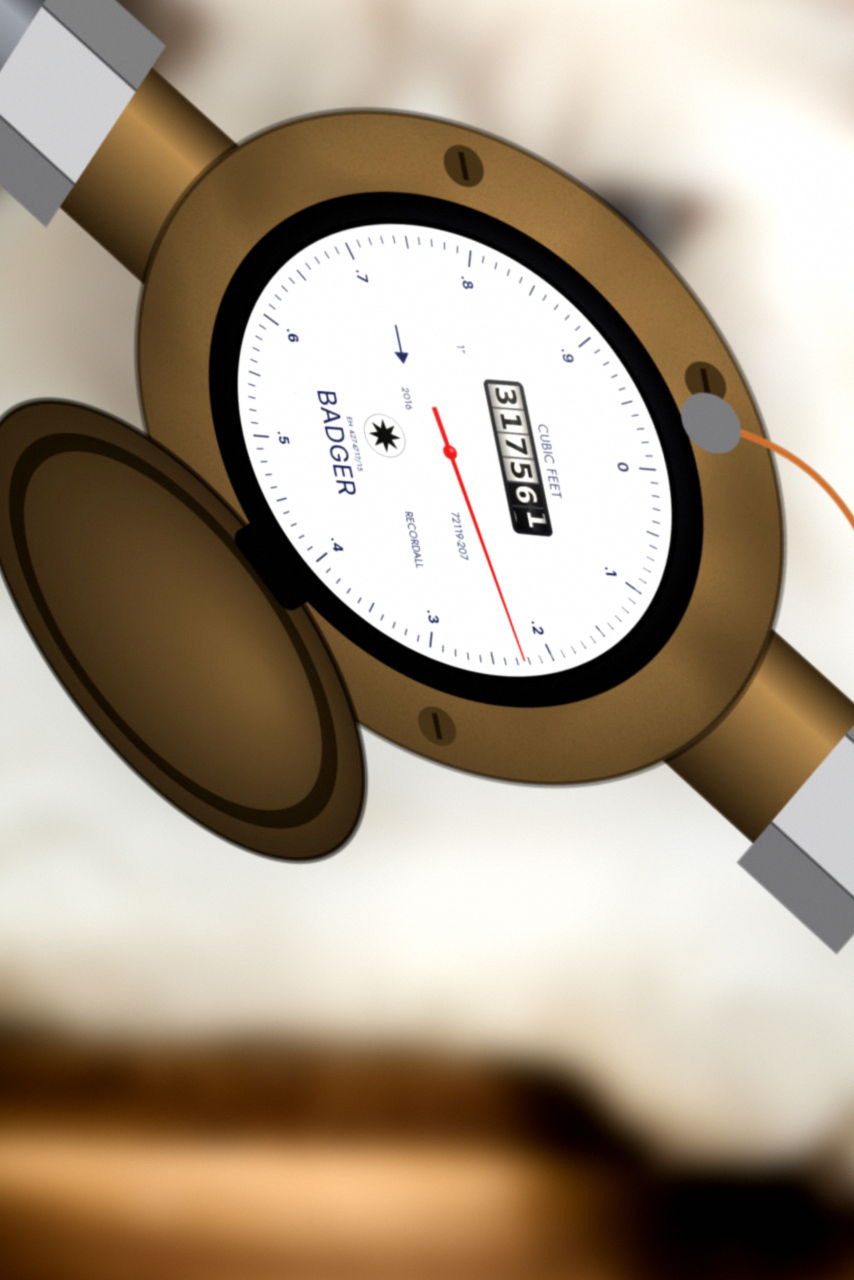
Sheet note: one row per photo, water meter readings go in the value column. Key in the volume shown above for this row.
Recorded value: 317561.22 ft³
